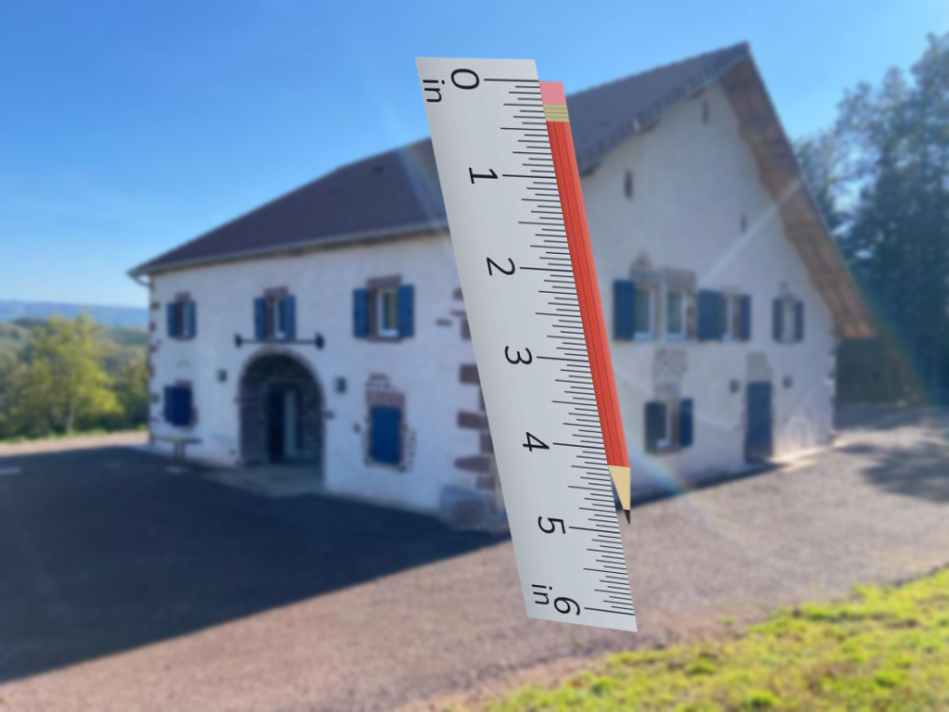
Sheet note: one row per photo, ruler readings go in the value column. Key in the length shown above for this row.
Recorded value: 4.875 in
